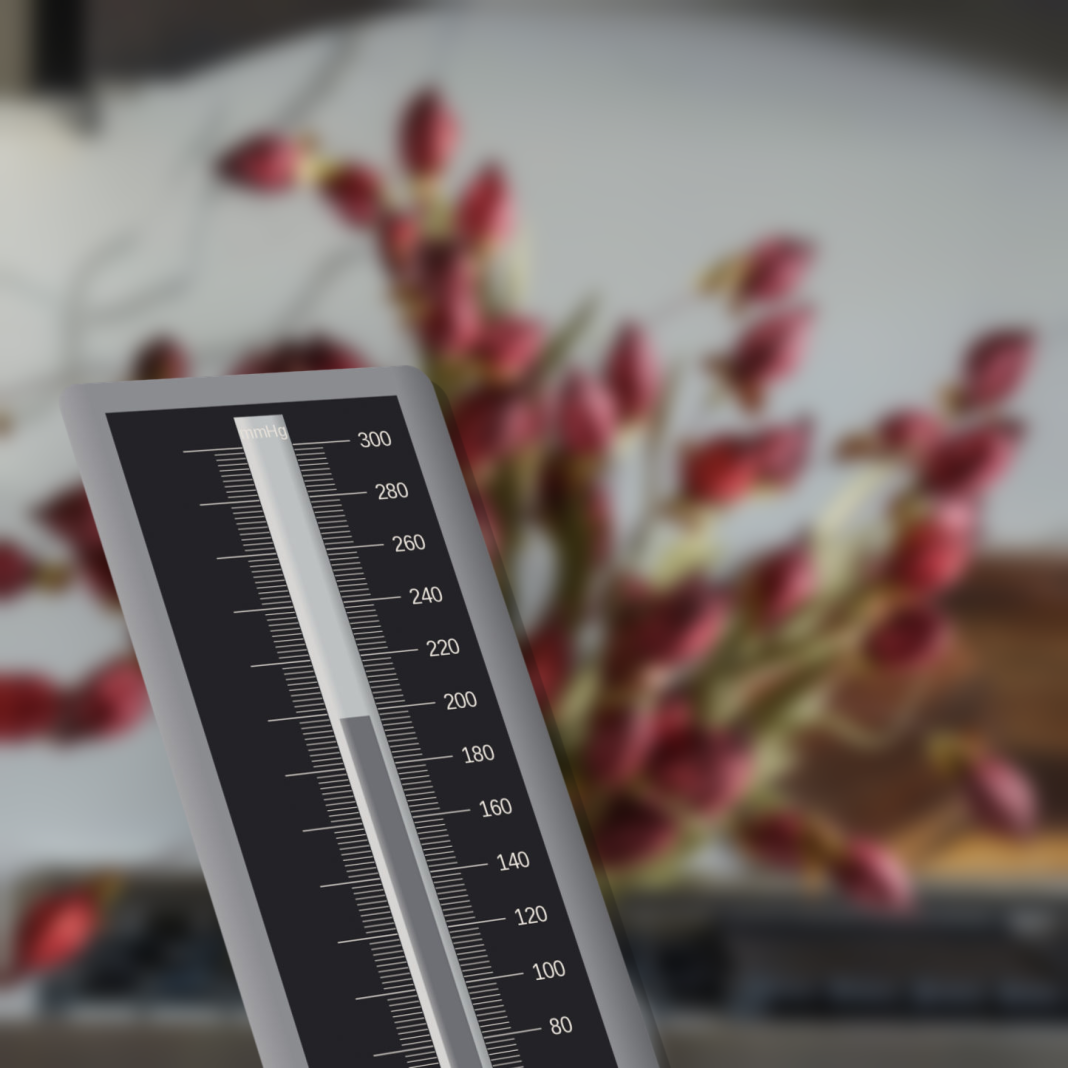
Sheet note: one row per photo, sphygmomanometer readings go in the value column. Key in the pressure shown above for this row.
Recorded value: 198 mmHg
